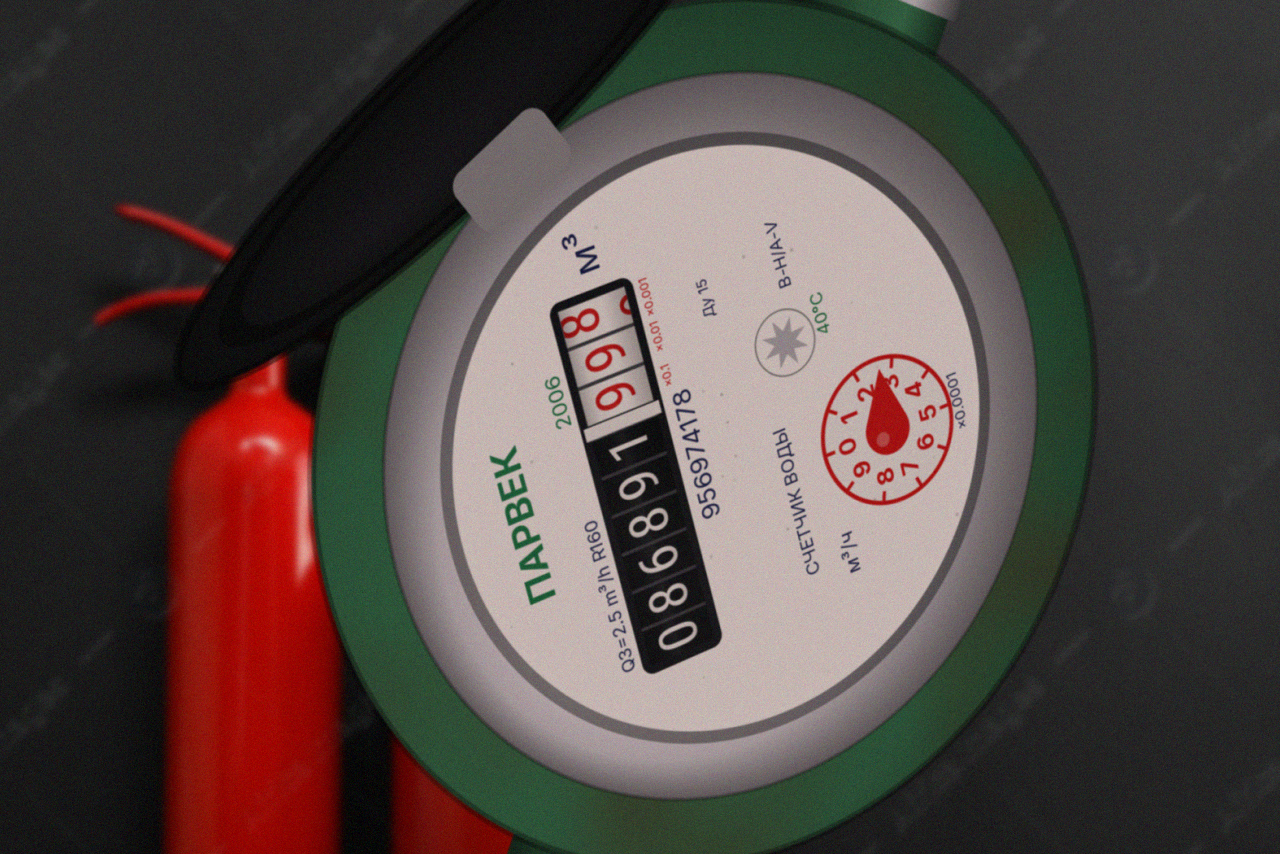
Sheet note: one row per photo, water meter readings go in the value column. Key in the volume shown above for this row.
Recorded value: 86891.9982 m³
